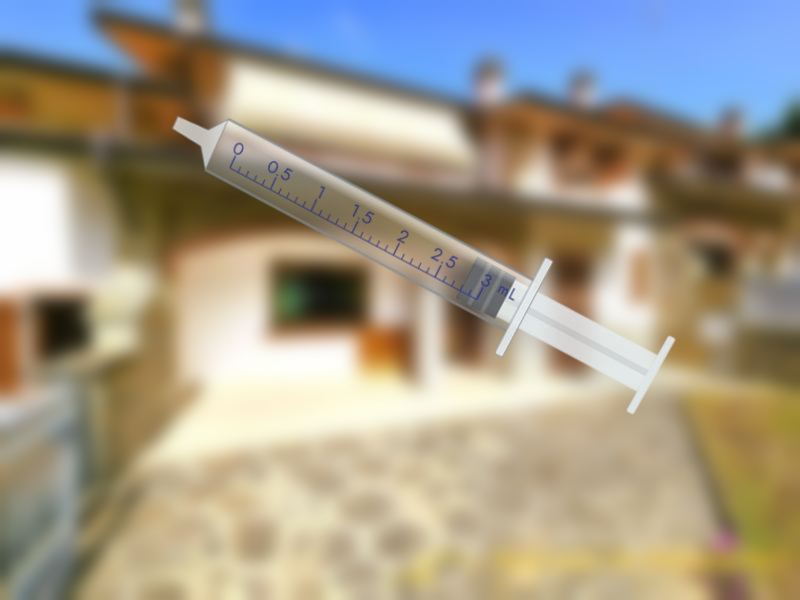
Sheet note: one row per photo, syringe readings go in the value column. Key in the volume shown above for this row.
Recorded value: 2.8 mL
